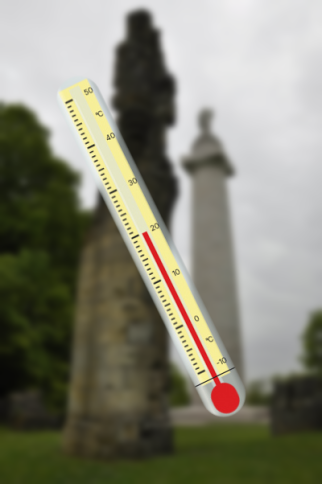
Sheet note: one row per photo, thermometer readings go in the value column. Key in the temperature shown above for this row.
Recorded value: 20 °C
